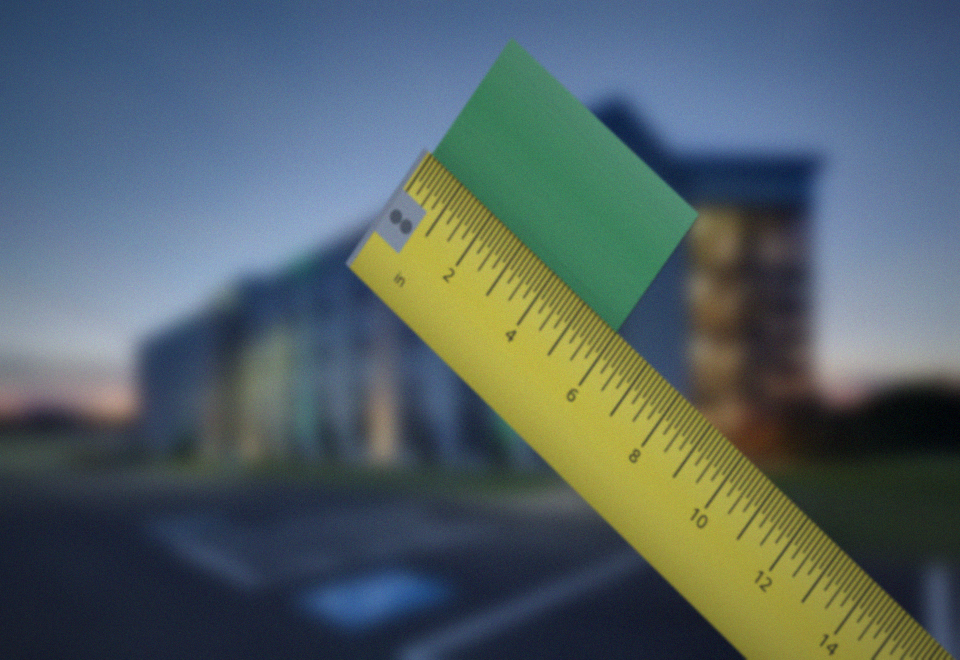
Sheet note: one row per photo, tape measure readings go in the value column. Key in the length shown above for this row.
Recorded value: 6 in
